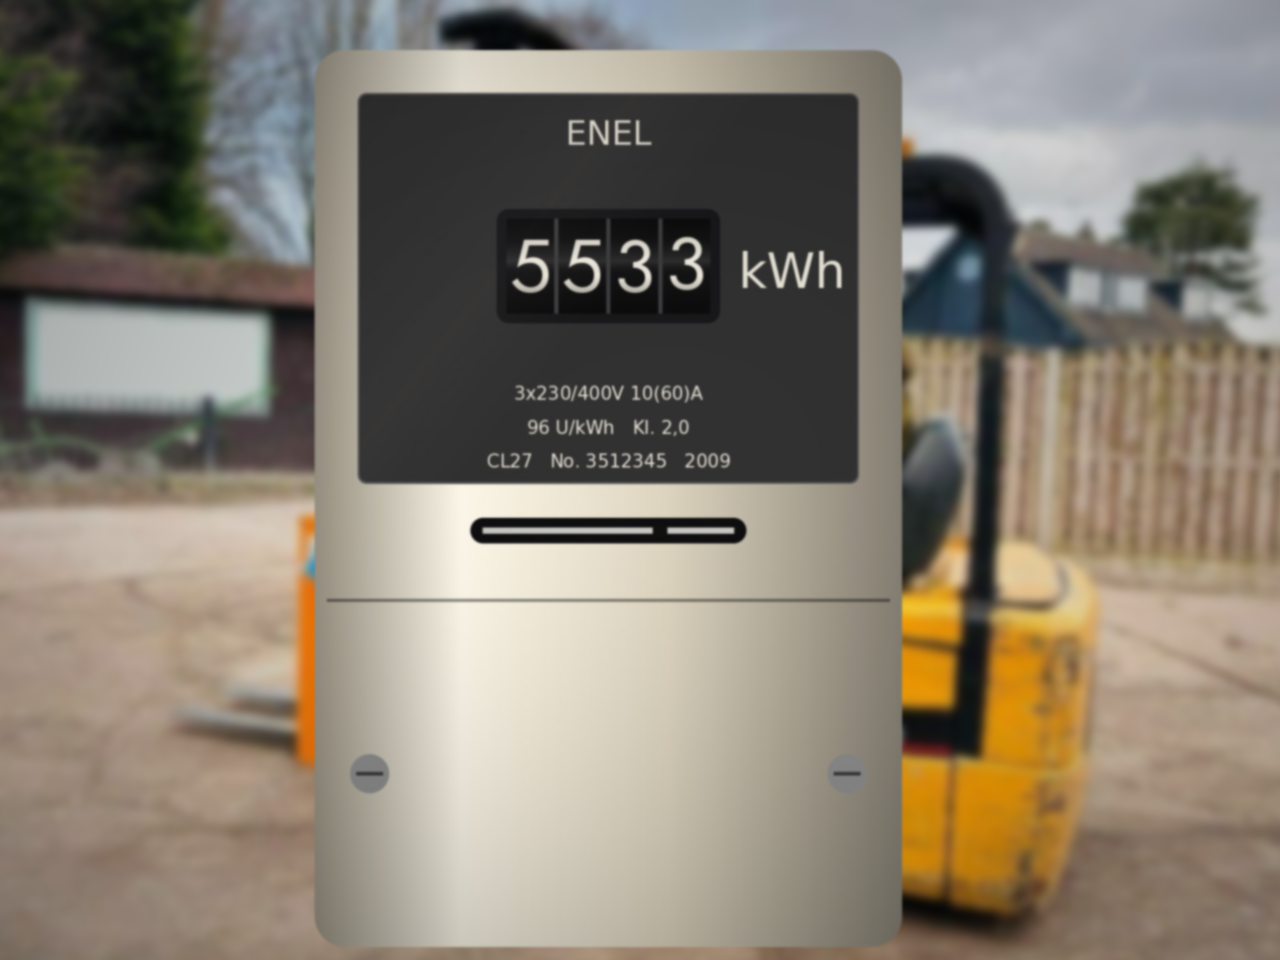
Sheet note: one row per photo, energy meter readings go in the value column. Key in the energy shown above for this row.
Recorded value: 5533 kWh
